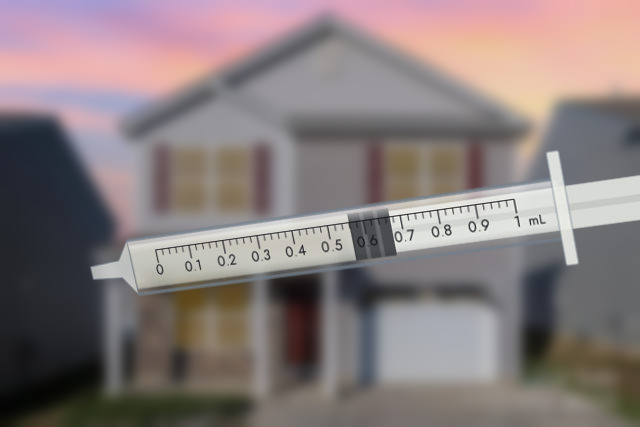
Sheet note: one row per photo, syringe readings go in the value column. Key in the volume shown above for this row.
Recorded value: 0.56 mL
